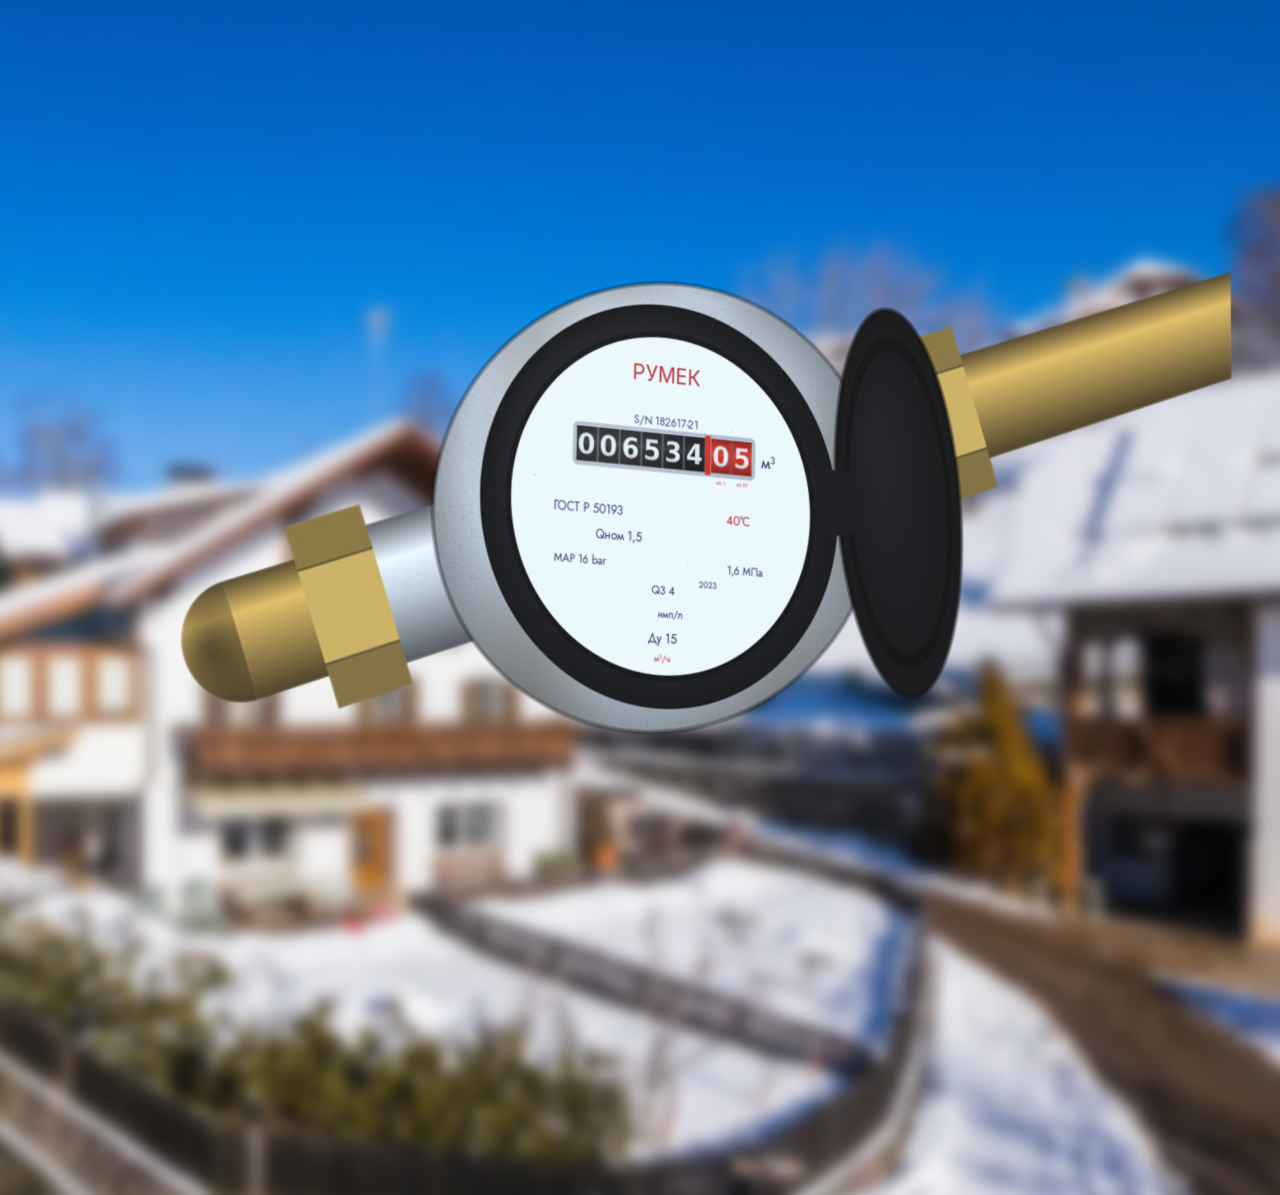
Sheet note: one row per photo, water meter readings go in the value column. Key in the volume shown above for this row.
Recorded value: 6534.05 m³
